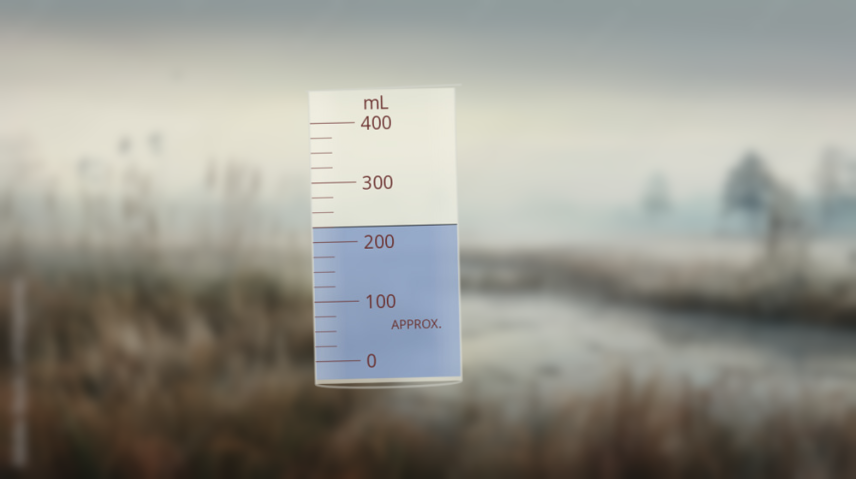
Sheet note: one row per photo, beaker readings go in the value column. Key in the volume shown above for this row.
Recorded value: 225 mL
